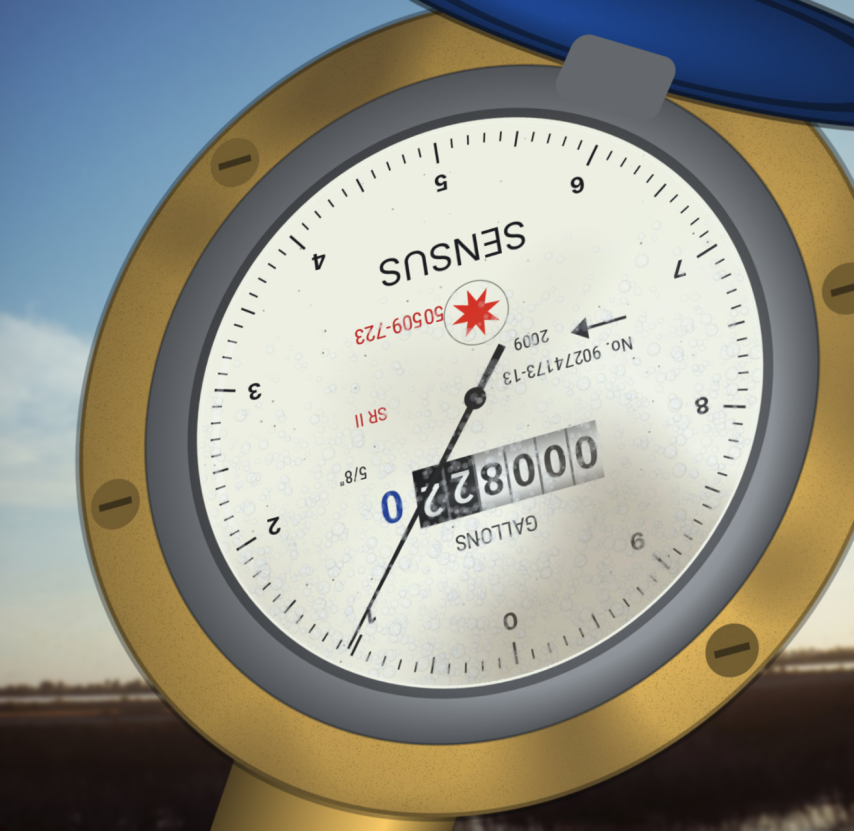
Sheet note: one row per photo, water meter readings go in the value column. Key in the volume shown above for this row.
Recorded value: 8221.0 gal
